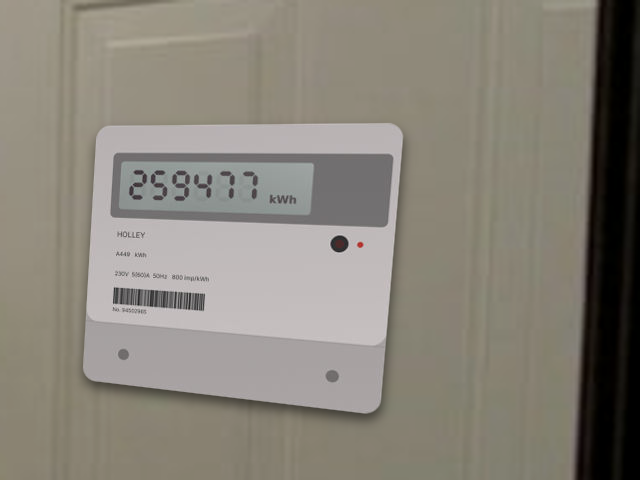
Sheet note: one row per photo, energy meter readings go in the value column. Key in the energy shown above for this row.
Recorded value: 259477 kWh
